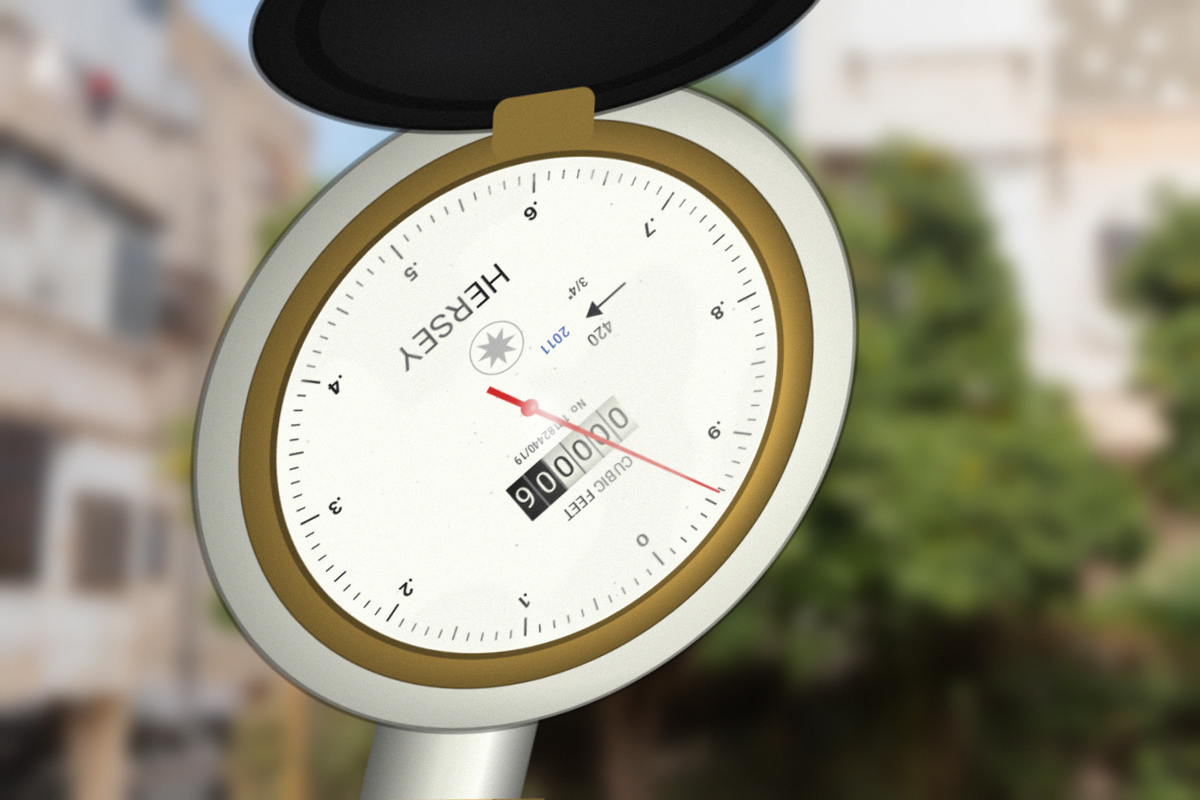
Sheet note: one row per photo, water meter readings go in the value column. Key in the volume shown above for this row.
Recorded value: 5.94 ft³
